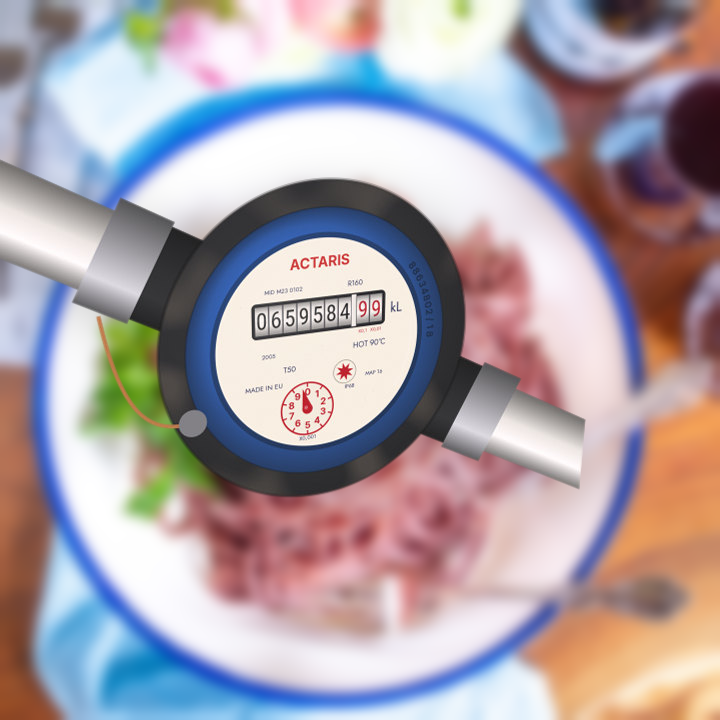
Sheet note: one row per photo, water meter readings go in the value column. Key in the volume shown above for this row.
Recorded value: 659584.989 kL
